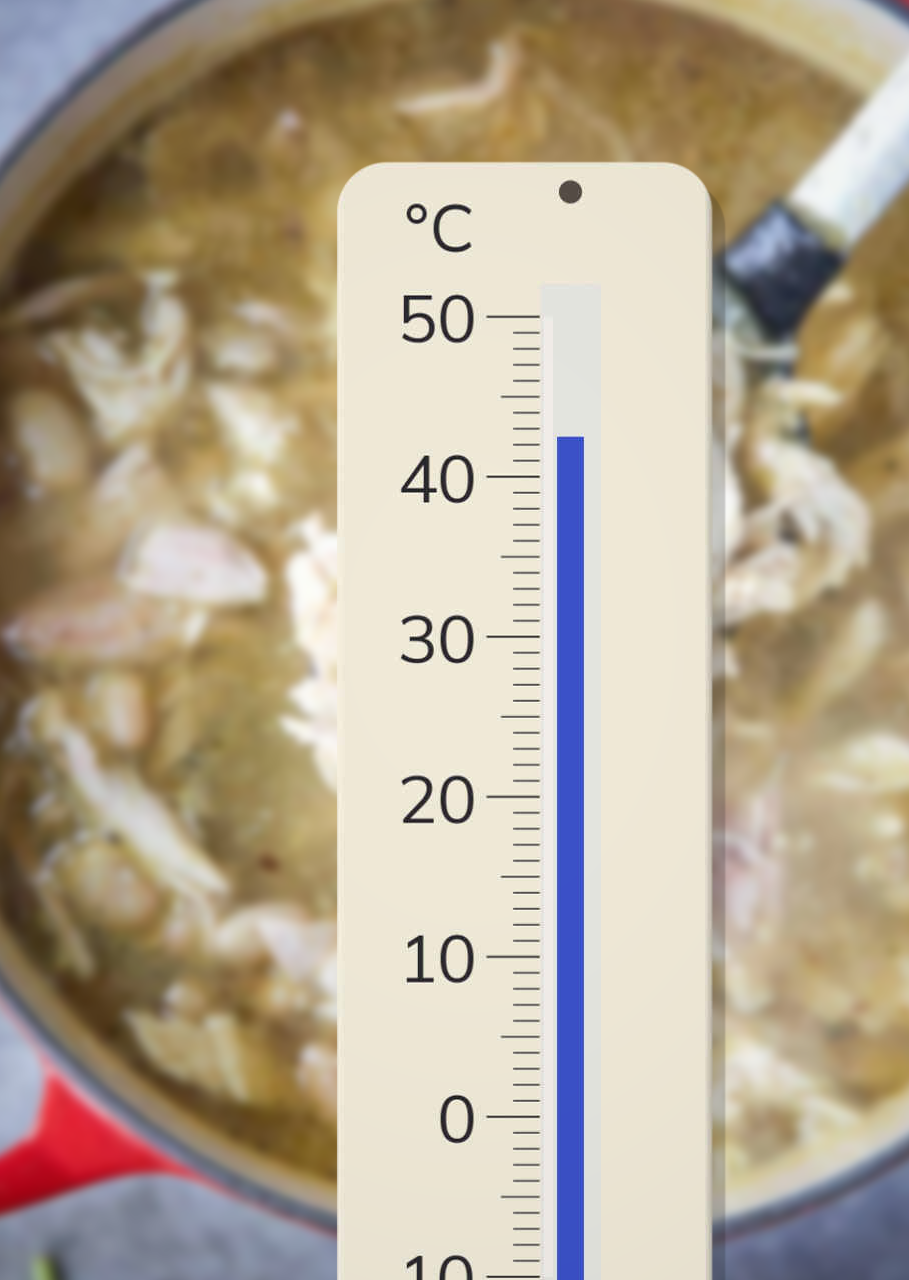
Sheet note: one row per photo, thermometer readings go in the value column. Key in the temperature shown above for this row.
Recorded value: 42.5 °C
